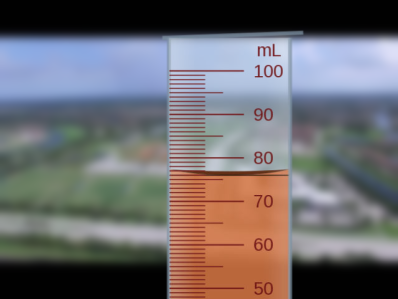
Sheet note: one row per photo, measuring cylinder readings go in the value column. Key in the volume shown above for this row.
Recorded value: 76 mL
